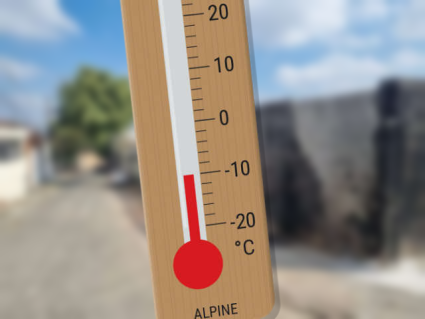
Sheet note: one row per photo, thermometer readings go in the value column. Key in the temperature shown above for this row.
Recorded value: -10 °C
